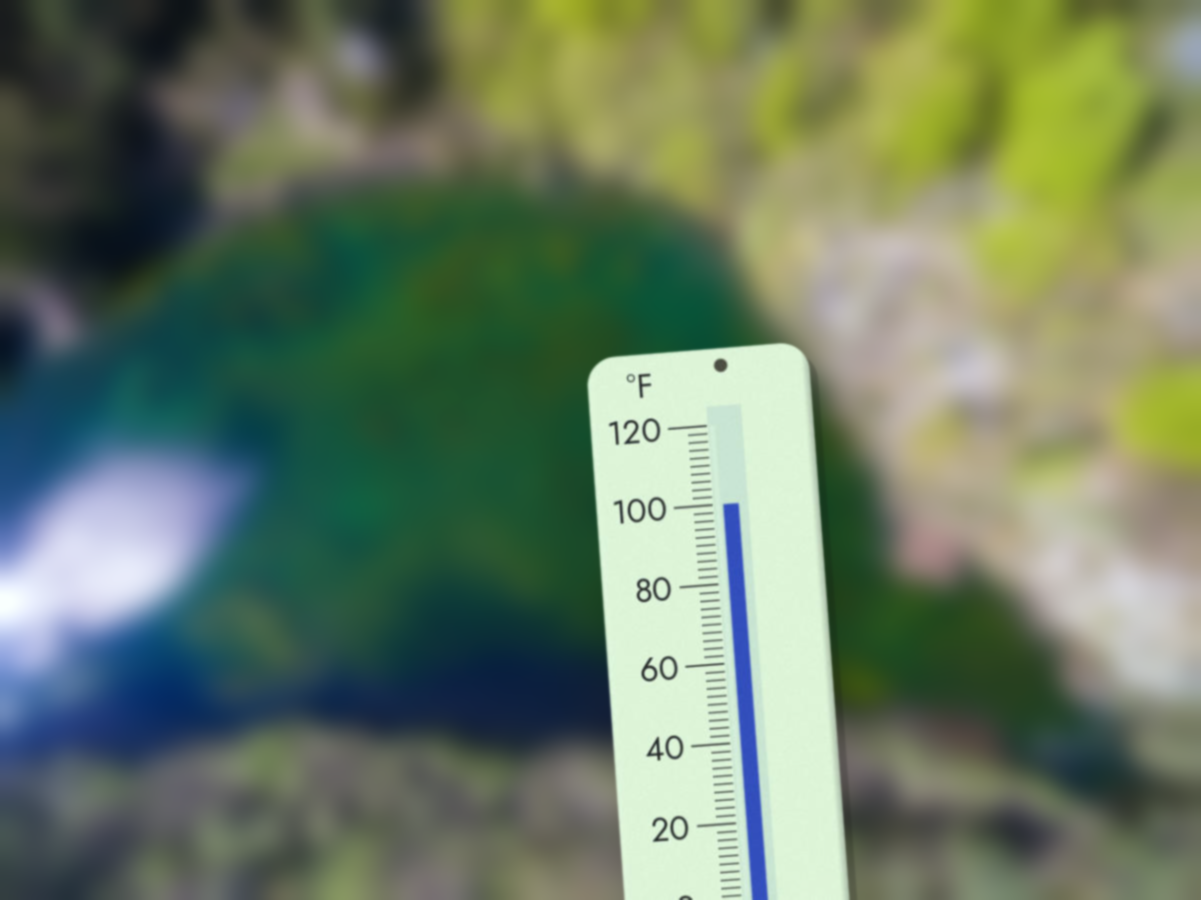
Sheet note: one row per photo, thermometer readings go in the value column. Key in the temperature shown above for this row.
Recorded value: 100 °F
